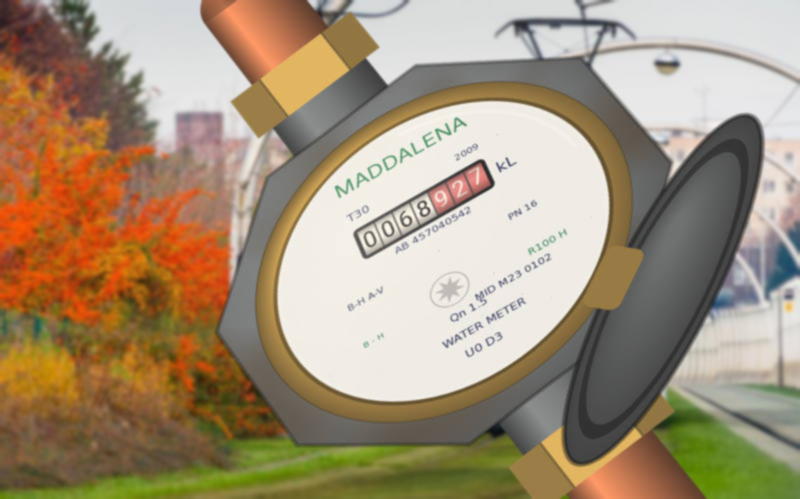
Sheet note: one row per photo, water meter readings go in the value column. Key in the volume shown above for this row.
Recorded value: 68.927 kL
